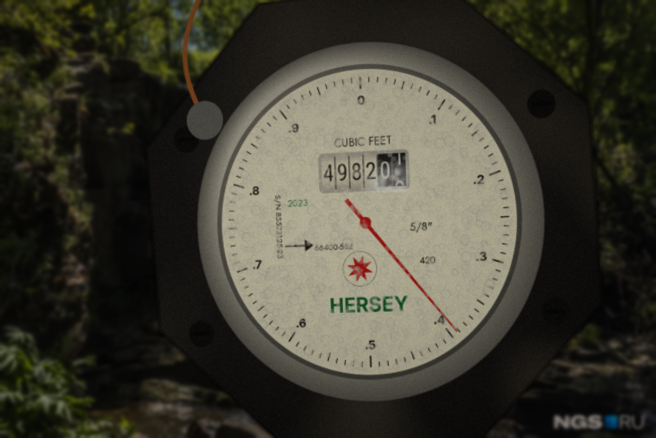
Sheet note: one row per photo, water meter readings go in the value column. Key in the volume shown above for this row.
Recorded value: 498201.39 ft³
